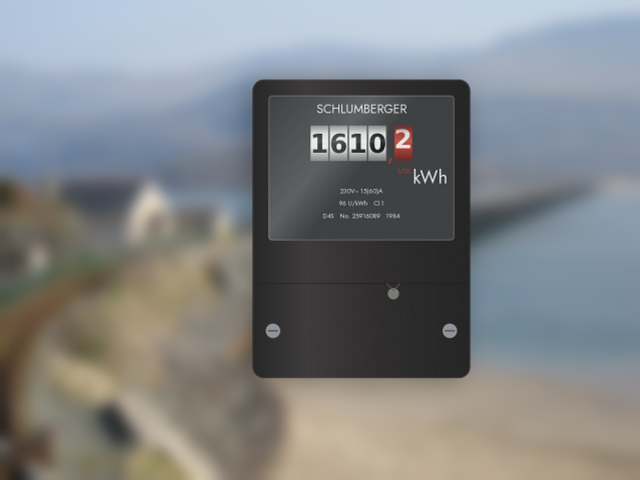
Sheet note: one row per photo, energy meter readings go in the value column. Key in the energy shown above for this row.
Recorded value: 1610.2 kWh
